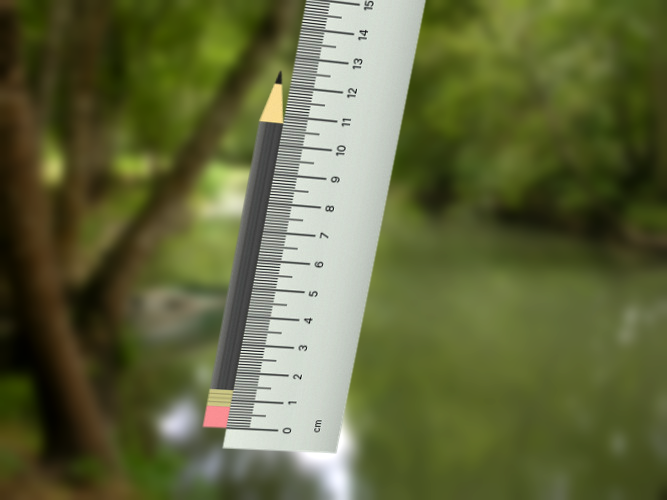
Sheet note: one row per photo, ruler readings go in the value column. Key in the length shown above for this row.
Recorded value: 12.5 cm
